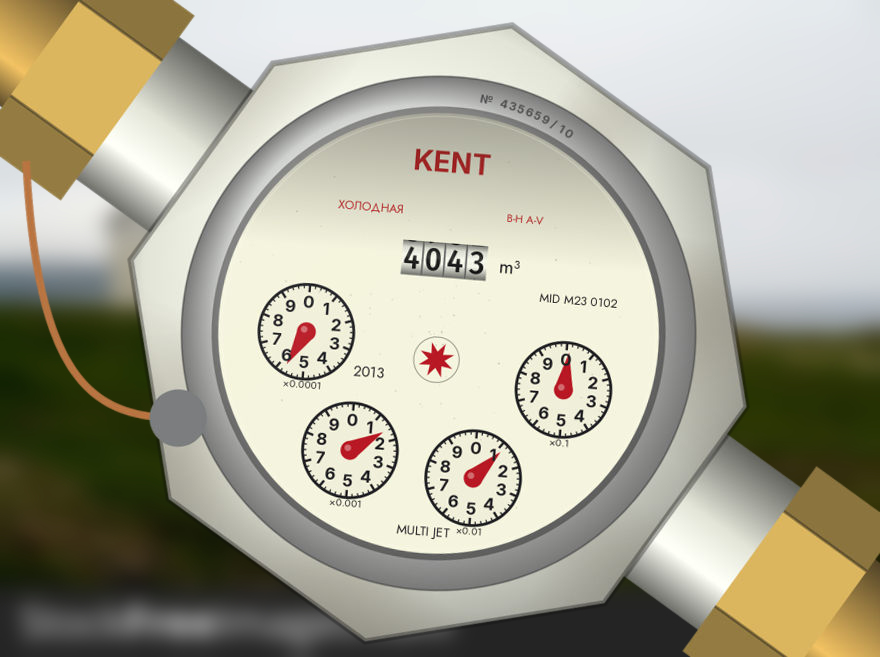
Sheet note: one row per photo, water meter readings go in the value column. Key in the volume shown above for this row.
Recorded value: 4043.0115 m³
